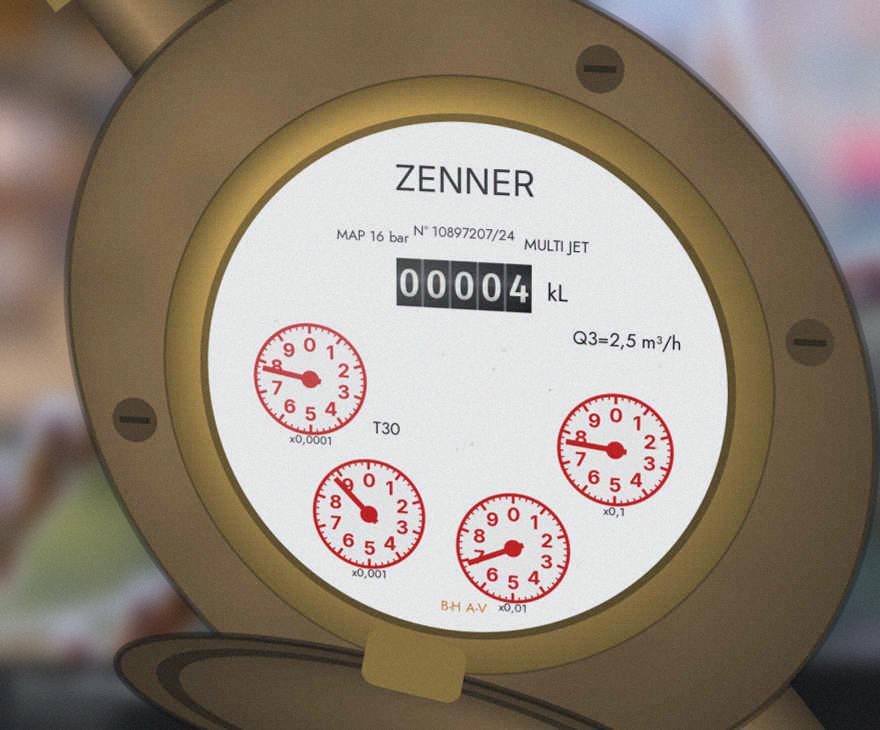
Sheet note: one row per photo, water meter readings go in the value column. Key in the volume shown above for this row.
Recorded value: 4.7687 kL
